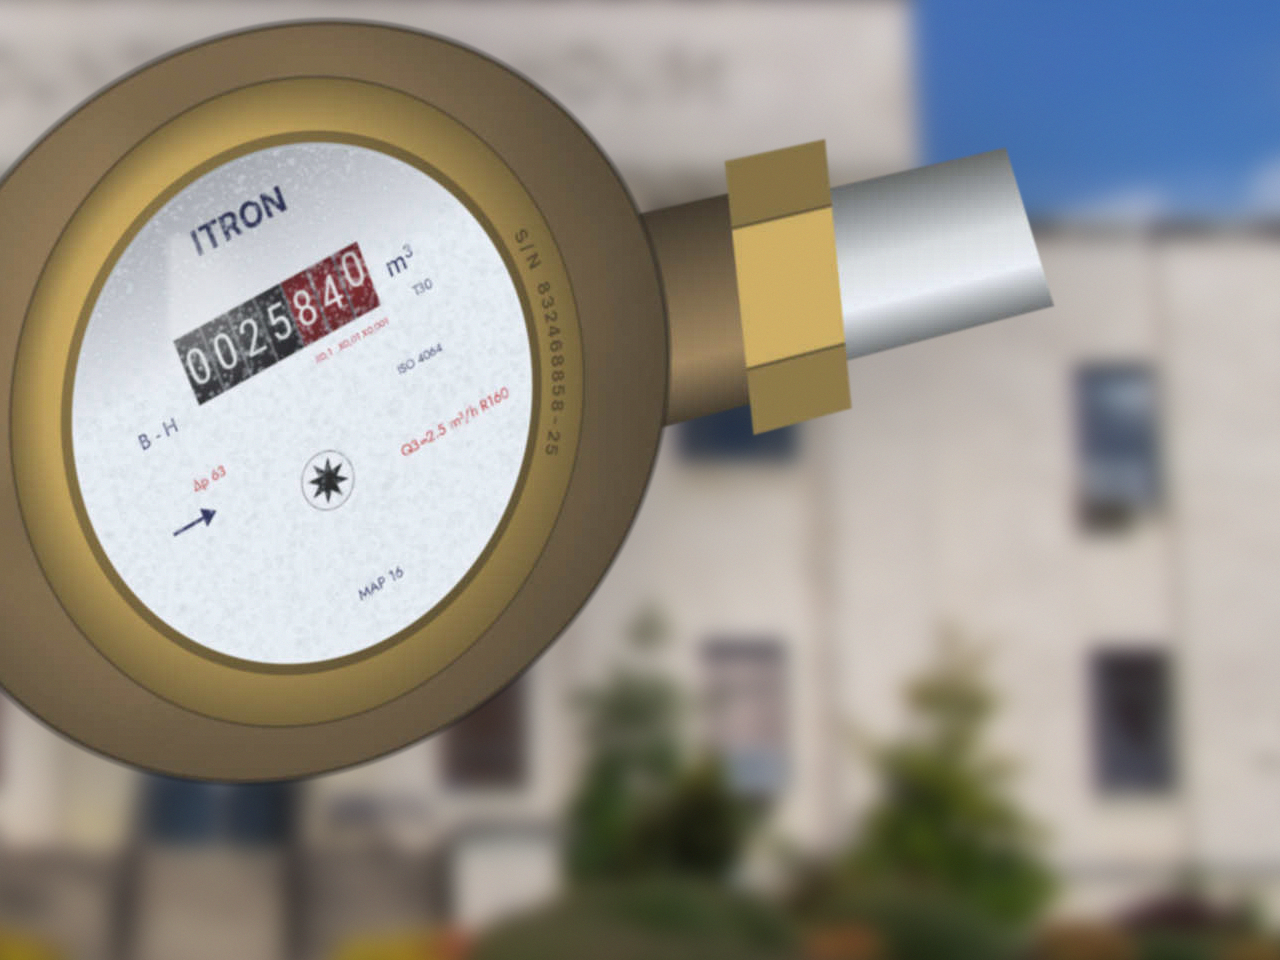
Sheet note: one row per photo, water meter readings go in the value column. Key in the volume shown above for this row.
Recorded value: 25.840 m³
